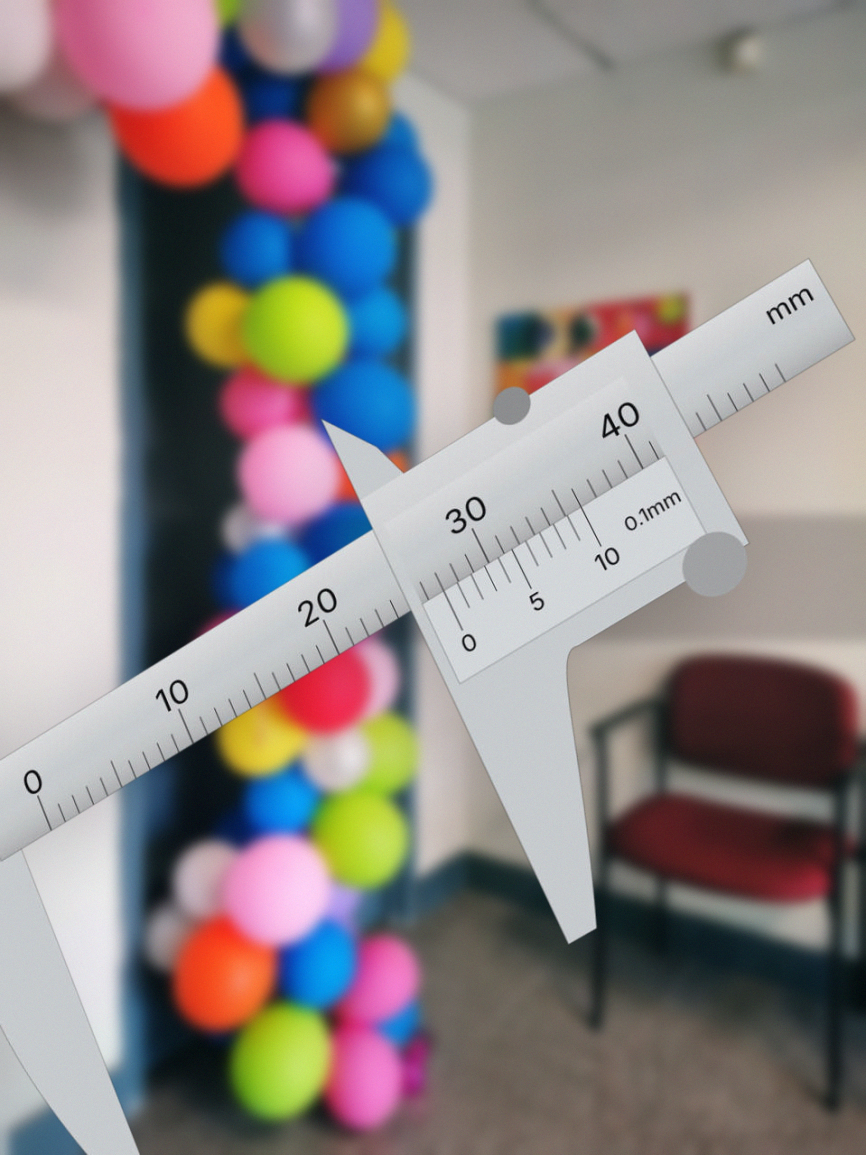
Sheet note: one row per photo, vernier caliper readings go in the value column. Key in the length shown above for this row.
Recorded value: 27.0 mm
